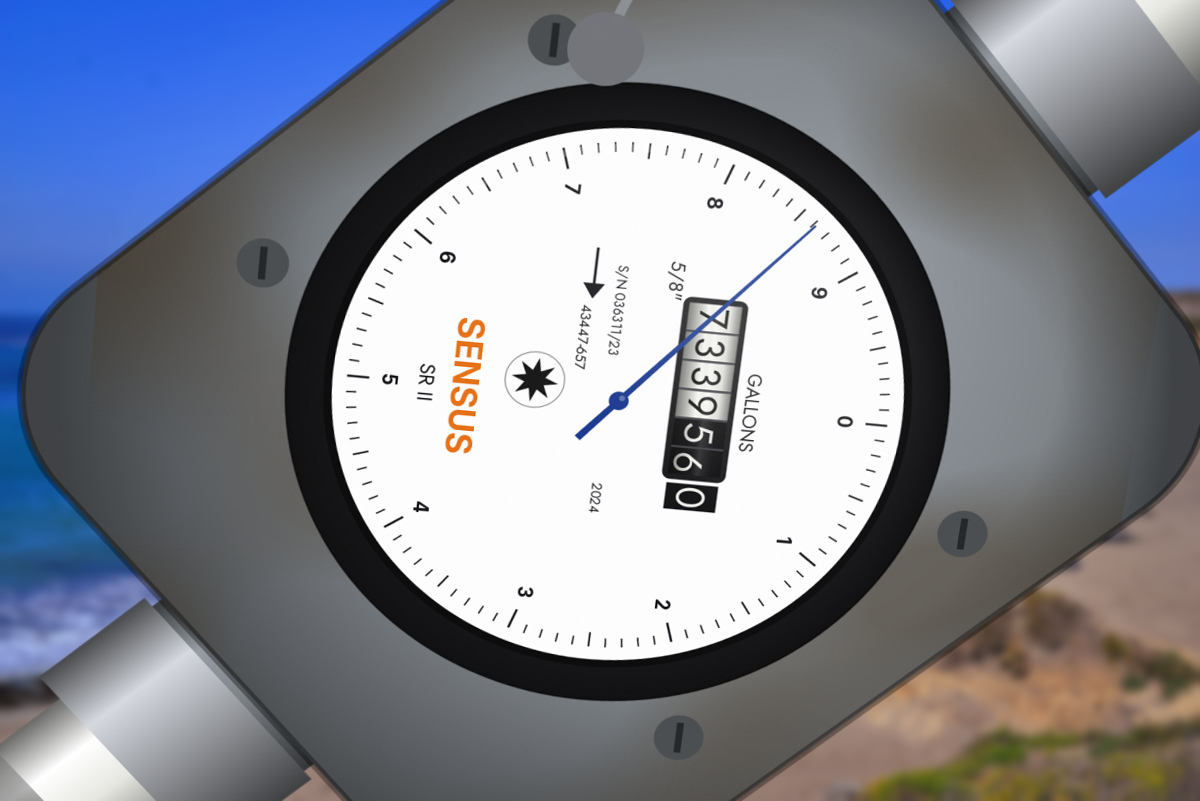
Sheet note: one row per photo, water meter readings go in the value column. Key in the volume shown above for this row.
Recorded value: 7339558.6 gal
